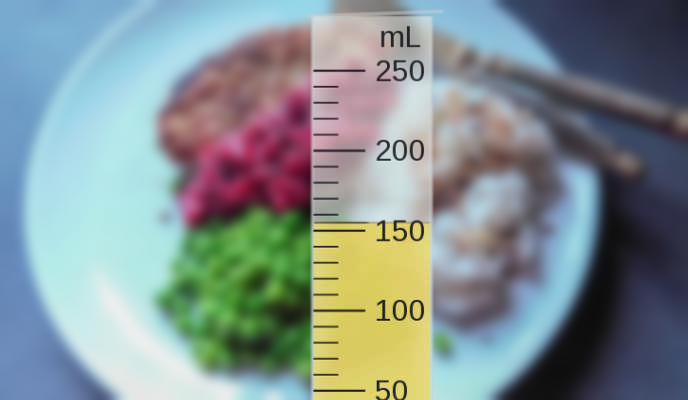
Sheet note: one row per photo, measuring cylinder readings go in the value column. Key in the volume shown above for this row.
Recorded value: 155 mL
